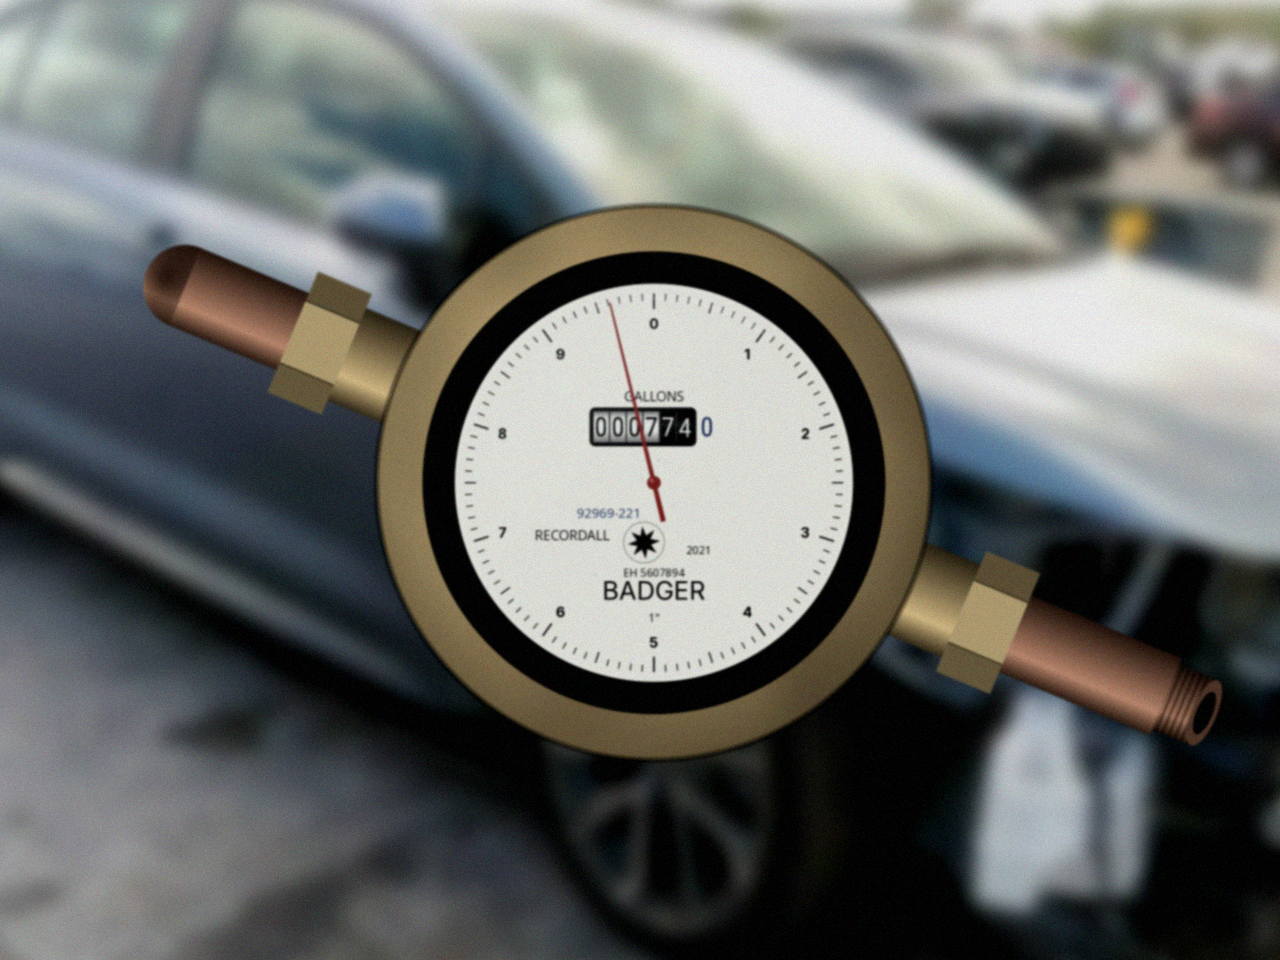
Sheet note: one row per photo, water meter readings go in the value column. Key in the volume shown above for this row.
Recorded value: 7739.6 gal
